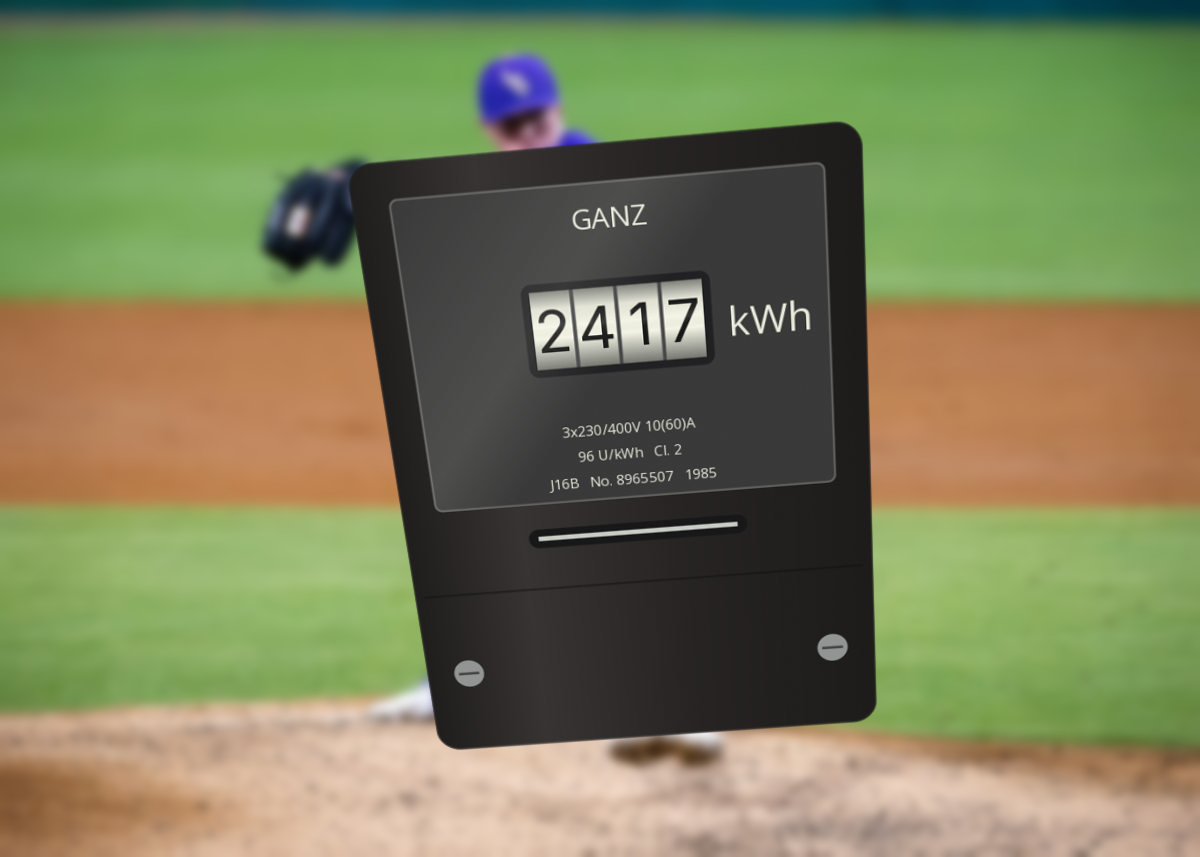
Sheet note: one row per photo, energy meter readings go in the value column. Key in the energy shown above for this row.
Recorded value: 2417 kWh
